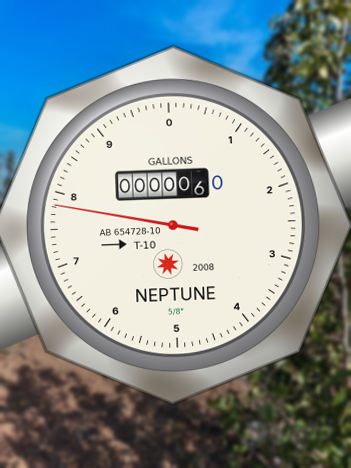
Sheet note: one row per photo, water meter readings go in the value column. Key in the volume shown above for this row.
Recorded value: 57.8 gal
